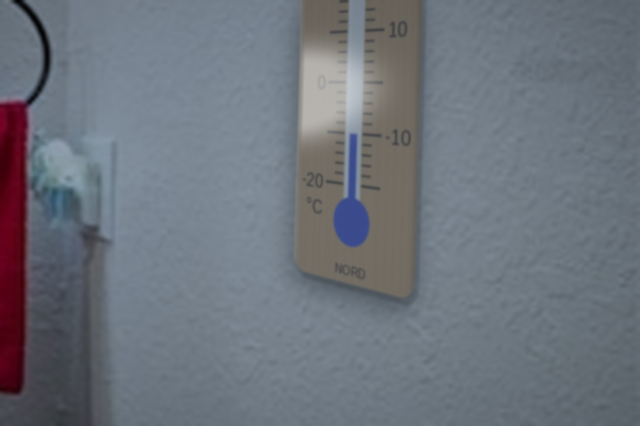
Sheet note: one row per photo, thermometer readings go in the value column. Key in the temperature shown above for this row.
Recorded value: -10 °C
